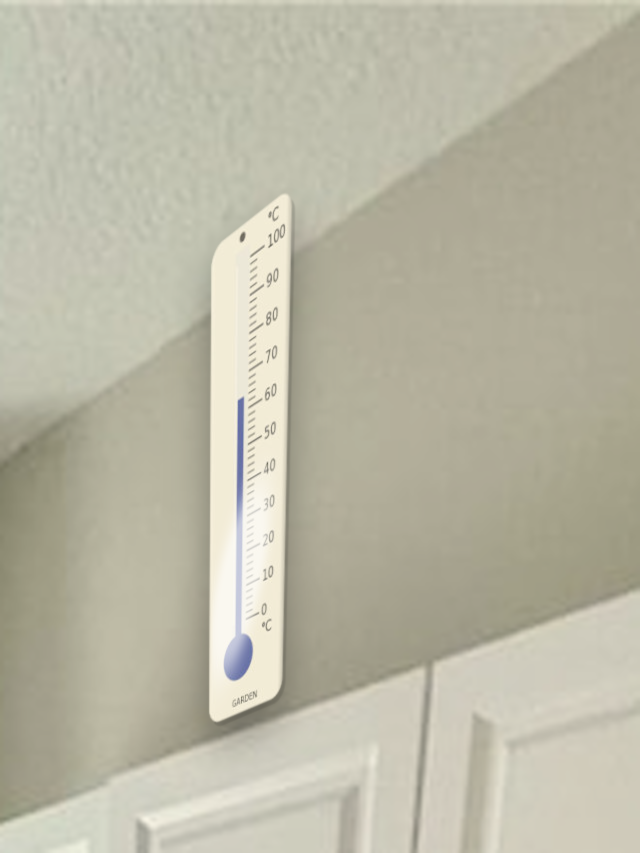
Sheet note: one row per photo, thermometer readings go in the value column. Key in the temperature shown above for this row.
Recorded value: 64 °C
